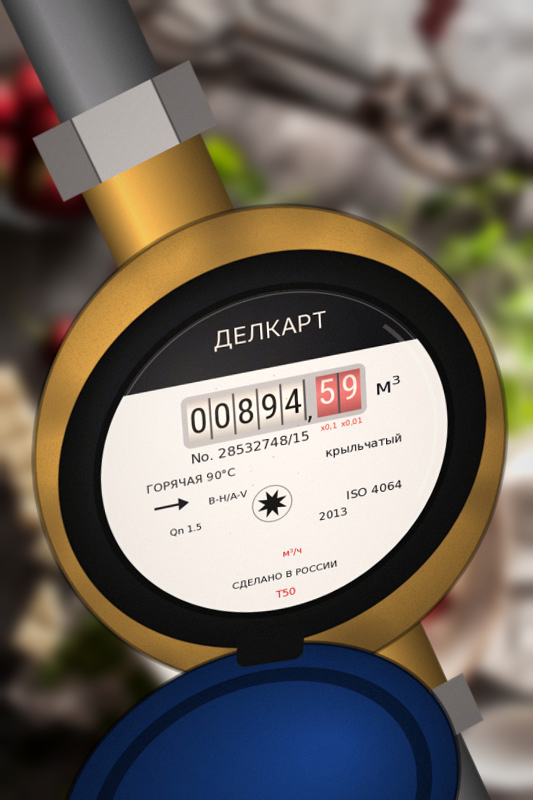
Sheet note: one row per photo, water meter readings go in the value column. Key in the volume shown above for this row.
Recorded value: 894.59 m³
